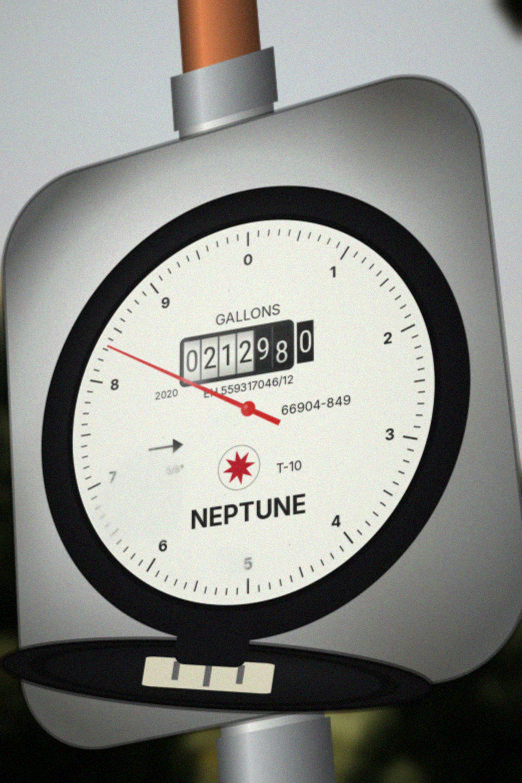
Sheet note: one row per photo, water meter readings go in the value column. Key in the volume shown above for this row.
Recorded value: 212978.3 gal
